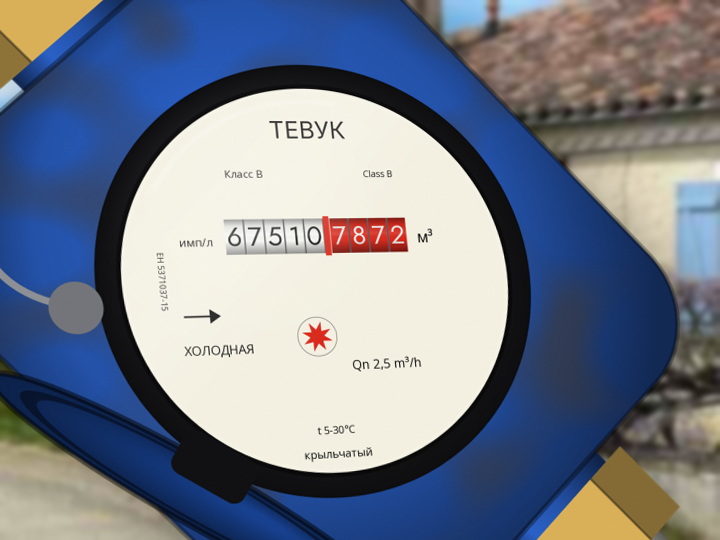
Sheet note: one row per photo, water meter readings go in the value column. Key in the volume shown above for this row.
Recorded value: 67510.7872 m³
